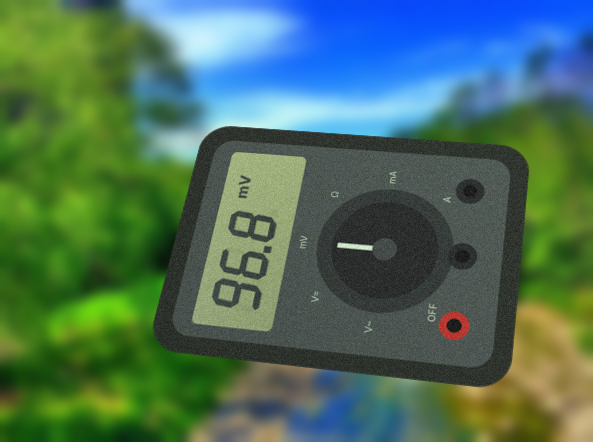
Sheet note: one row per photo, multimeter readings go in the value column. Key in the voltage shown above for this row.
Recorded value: 96.8 mV
